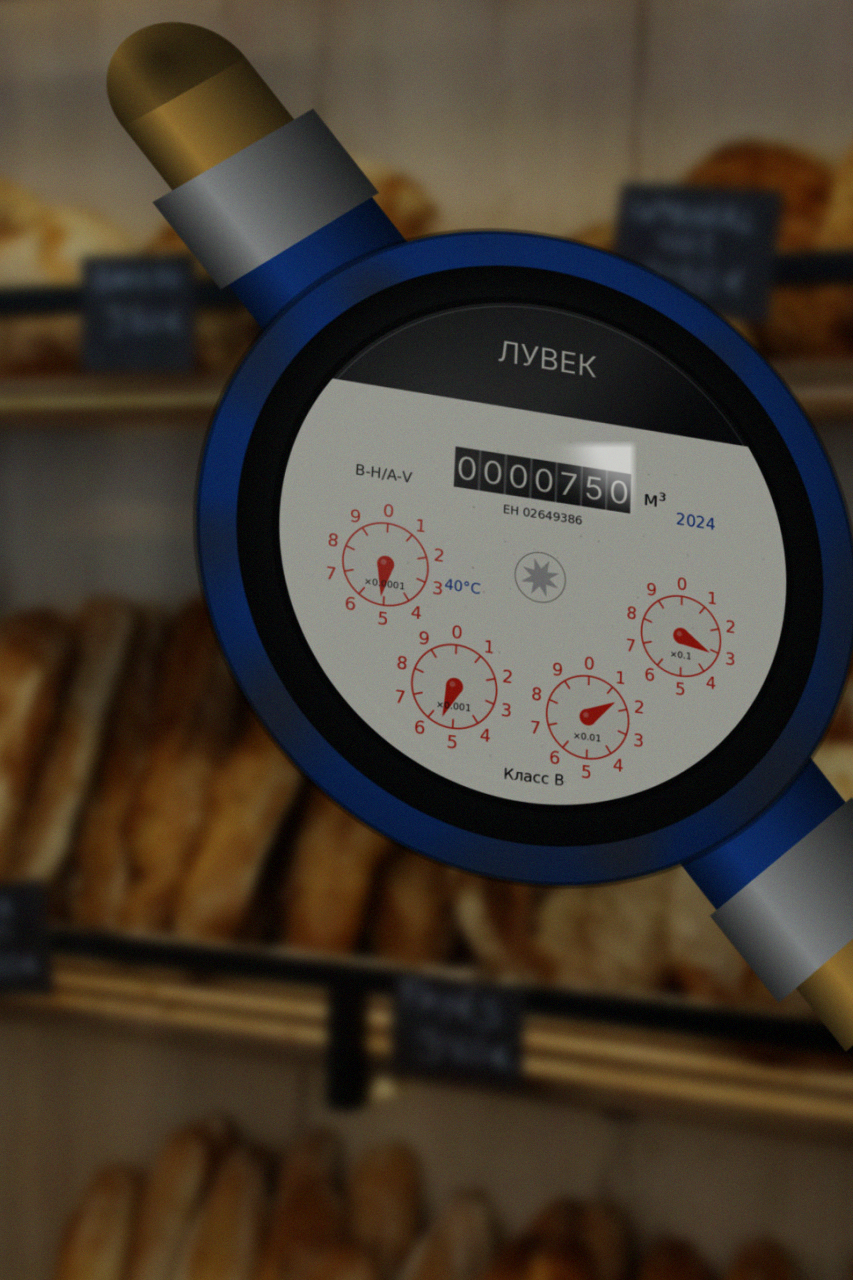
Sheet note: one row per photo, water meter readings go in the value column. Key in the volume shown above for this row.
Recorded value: 750.3155 m³
